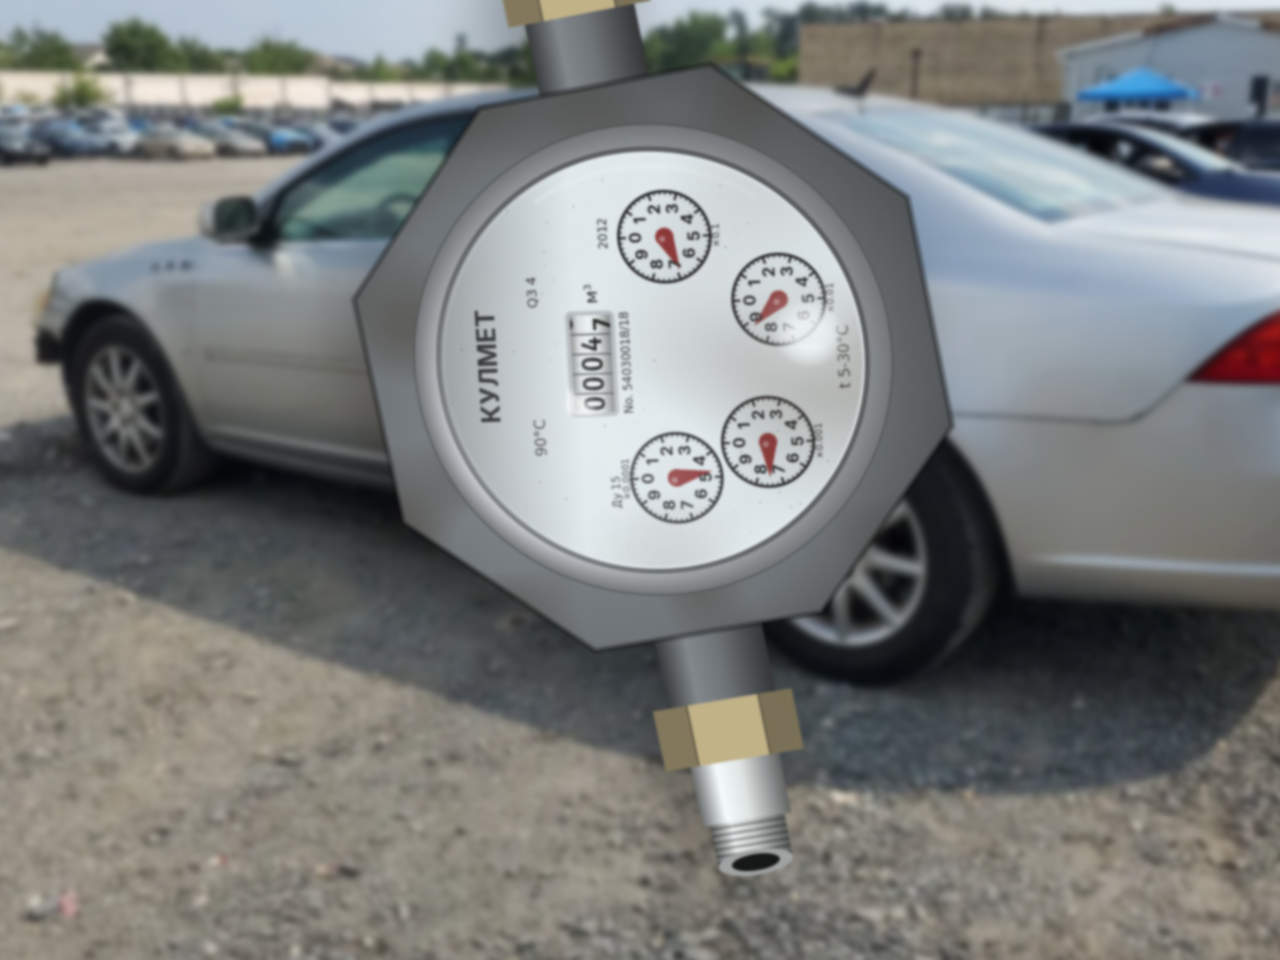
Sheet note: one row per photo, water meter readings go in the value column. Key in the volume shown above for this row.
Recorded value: 46.6874 m³
